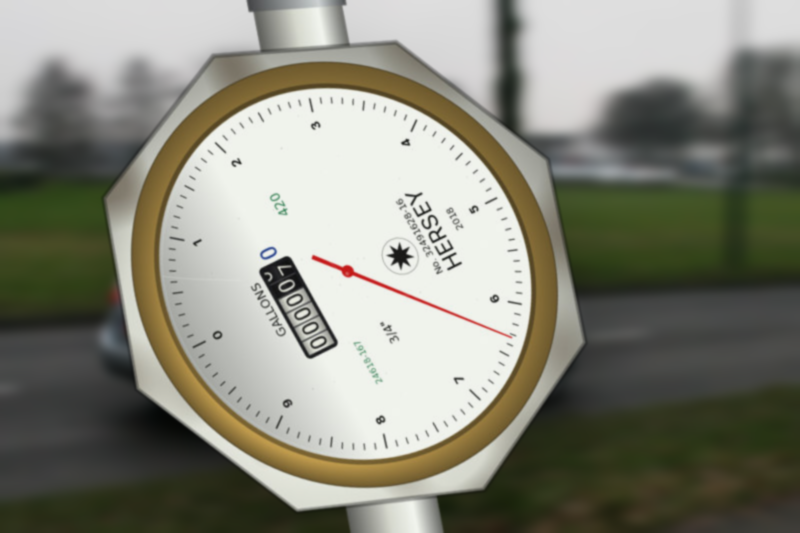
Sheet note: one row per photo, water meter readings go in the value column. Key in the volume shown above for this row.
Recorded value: 66.3 gal
